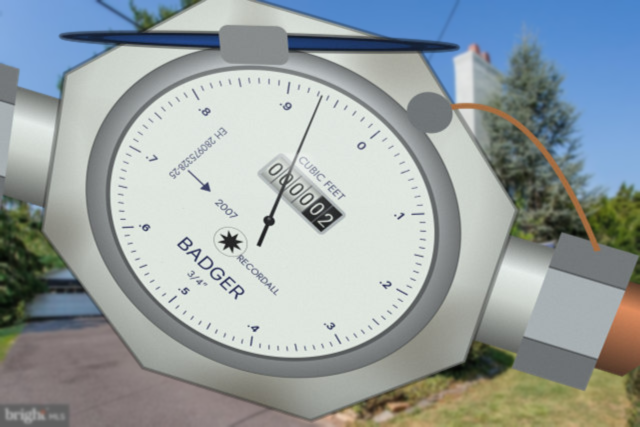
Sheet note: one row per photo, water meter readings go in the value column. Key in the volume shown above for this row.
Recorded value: 1.93 ft³
